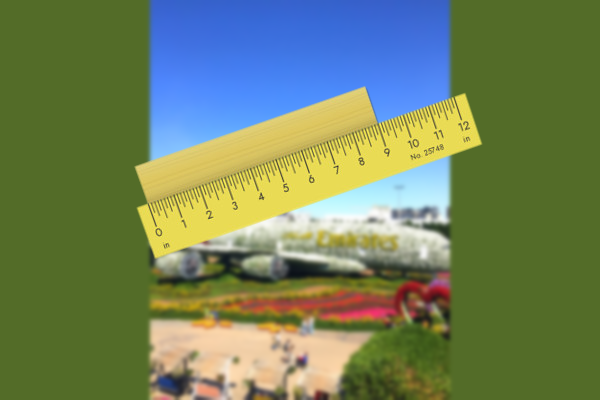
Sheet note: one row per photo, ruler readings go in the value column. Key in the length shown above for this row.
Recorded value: 9 in
